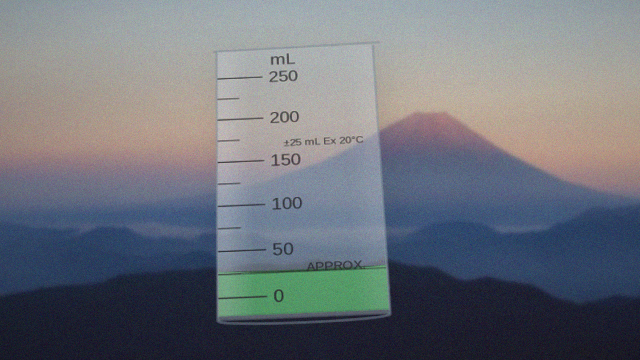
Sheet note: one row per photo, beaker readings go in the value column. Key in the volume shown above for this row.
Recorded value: 25 mL
